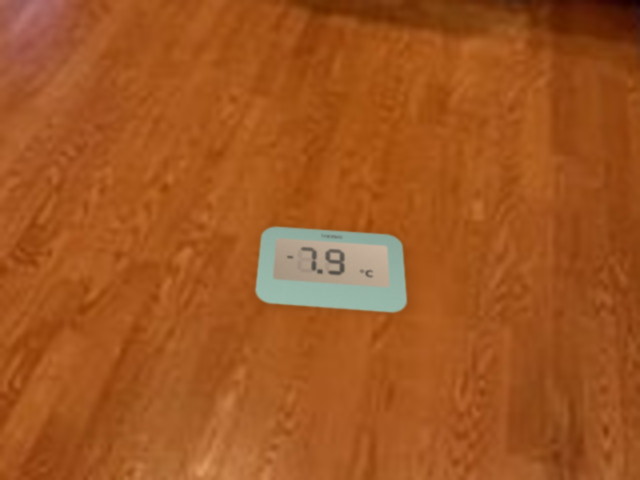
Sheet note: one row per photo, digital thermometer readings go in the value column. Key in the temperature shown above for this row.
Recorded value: -7.9 °C
